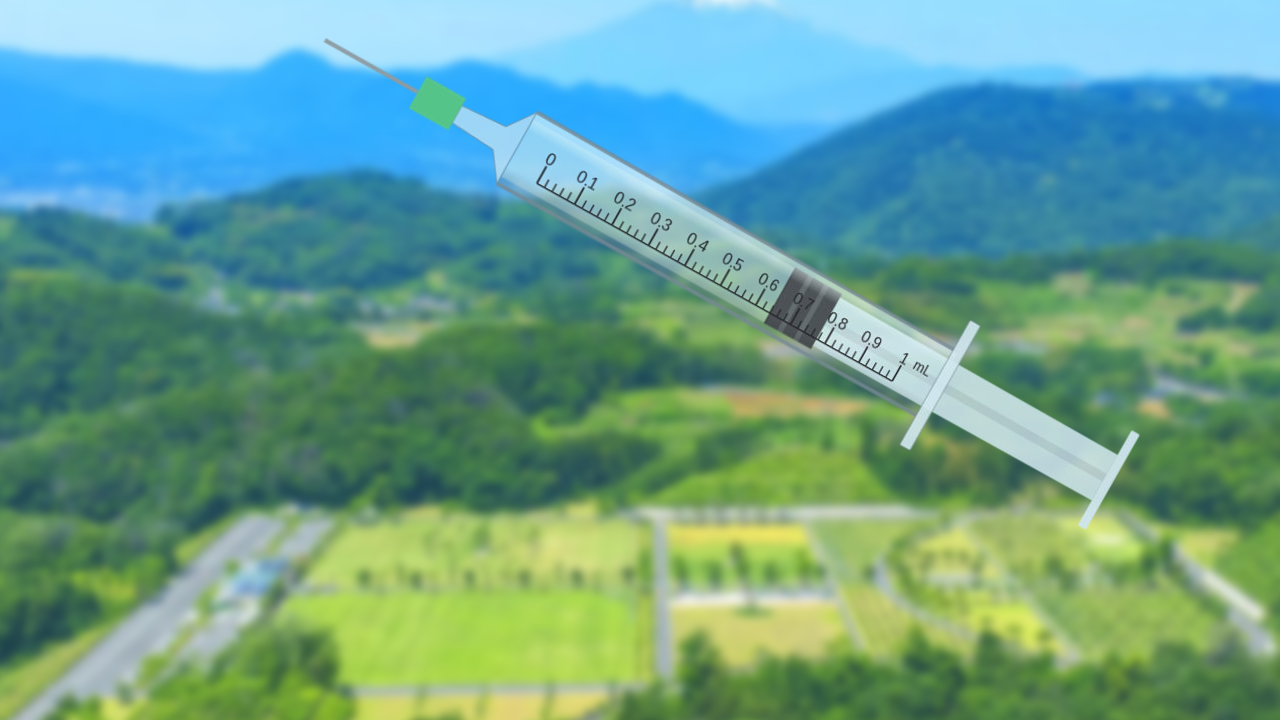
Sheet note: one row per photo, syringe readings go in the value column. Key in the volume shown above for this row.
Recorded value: 0.64 mL
